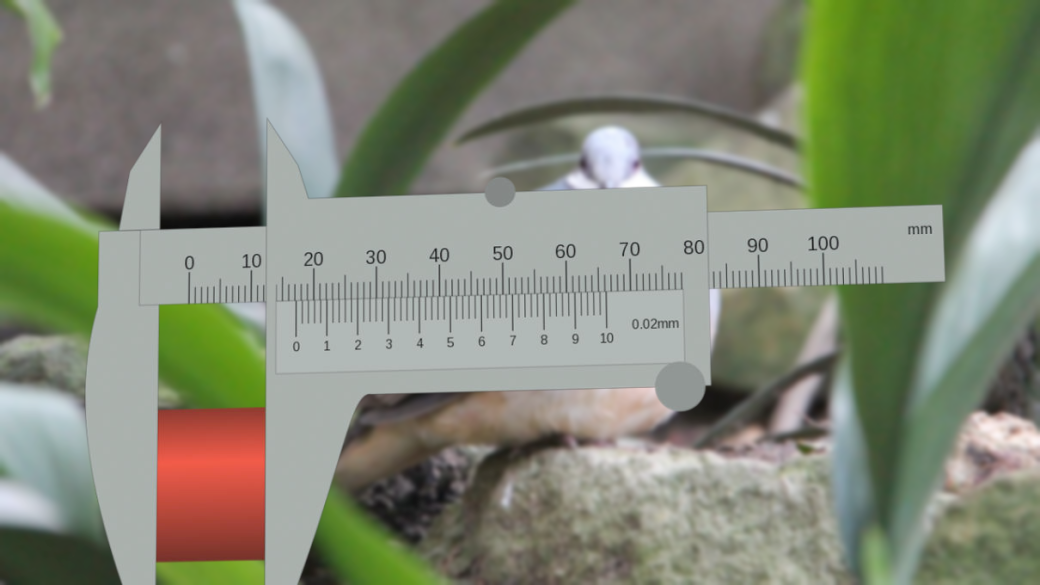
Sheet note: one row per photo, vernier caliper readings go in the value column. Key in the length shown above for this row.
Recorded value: 17.2 mm
